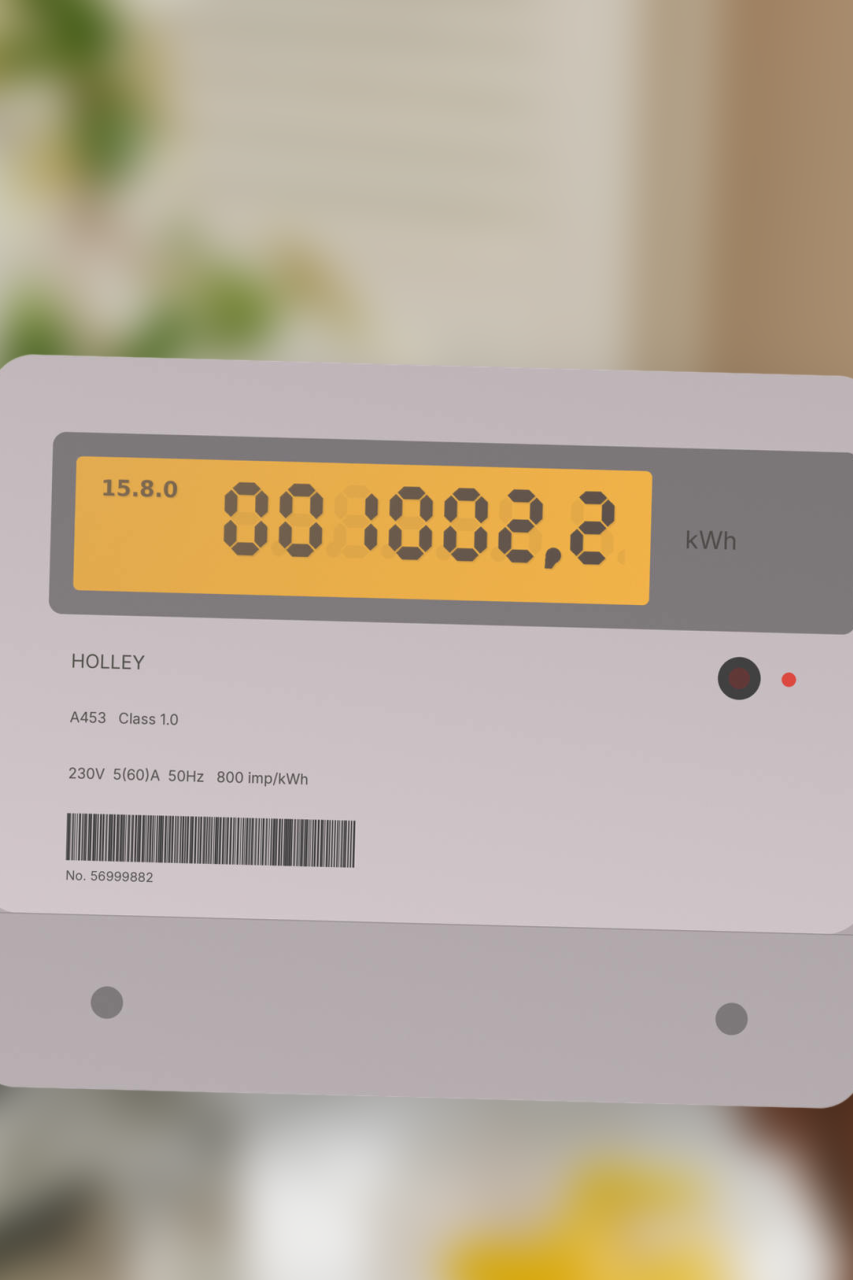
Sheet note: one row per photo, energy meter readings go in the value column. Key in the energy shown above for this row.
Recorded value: 1002.2 kWh
